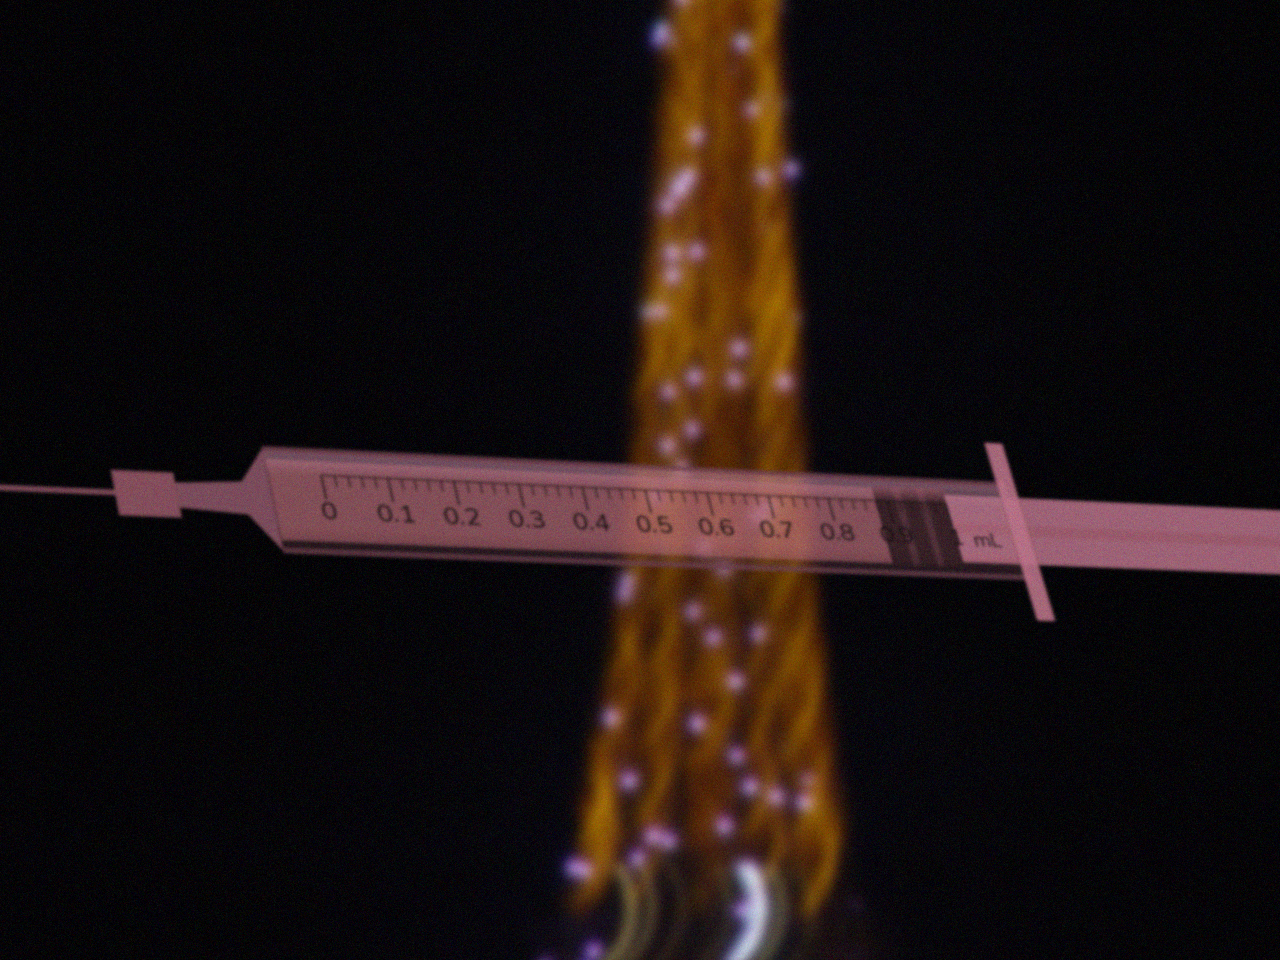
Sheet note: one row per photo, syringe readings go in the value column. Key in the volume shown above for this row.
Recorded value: 0.88 mL
